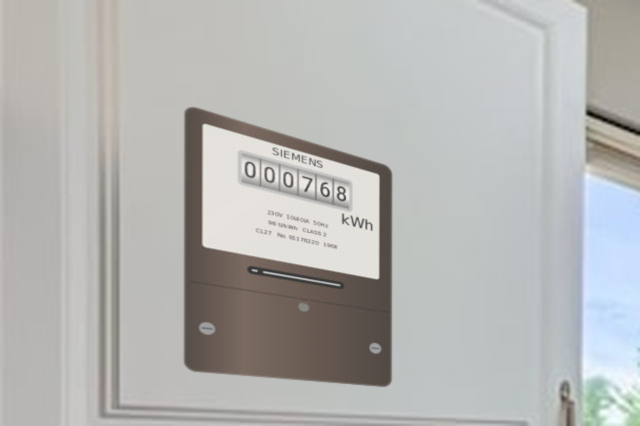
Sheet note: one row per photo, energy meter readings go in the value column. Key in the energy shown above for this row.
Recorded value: 768 kWh
